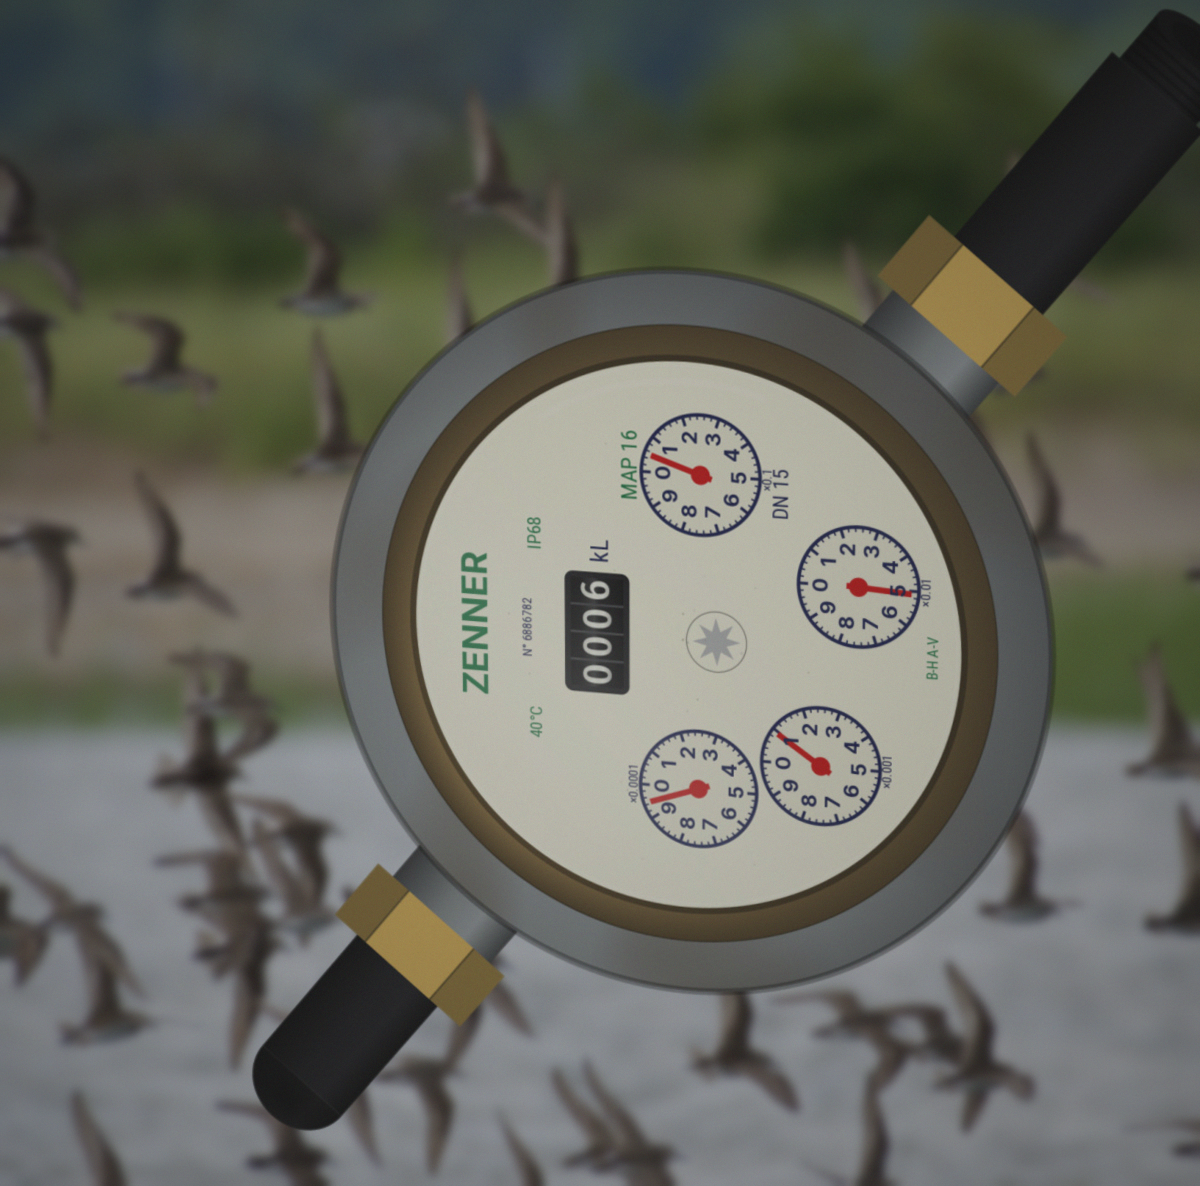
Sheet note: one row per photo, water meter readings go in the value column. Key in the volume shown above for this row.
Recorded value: 6.0509 kL
